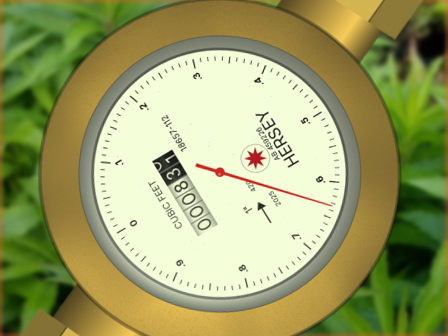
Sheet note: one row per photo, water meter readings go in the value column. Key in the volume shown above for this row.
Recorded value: 830.63 ft³
